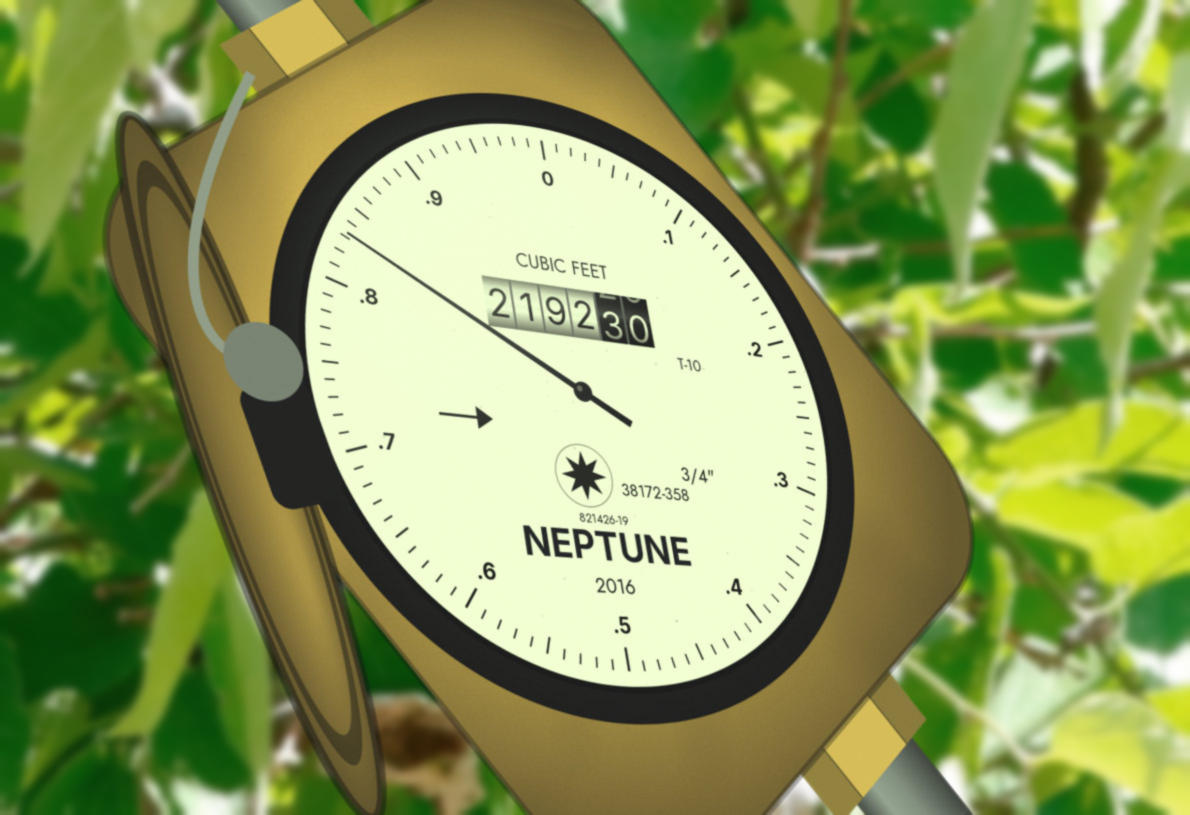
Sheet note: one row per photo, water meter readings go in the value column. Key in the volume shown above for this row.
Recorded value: 219229.83 ft³
